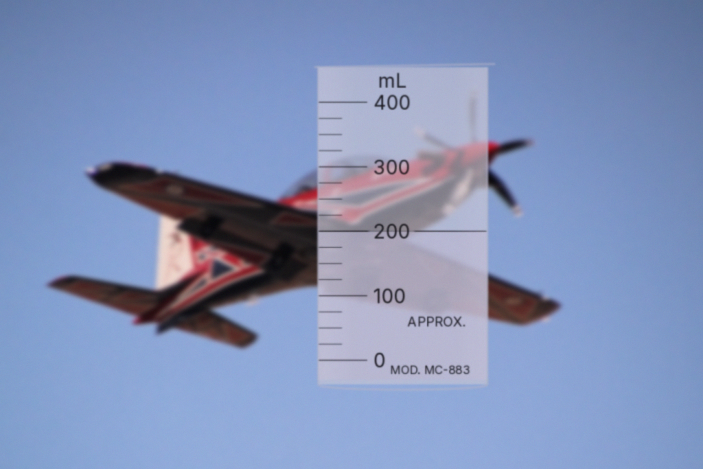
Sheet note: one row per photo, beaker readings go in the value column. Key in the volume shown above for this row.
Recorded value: 200 mL
